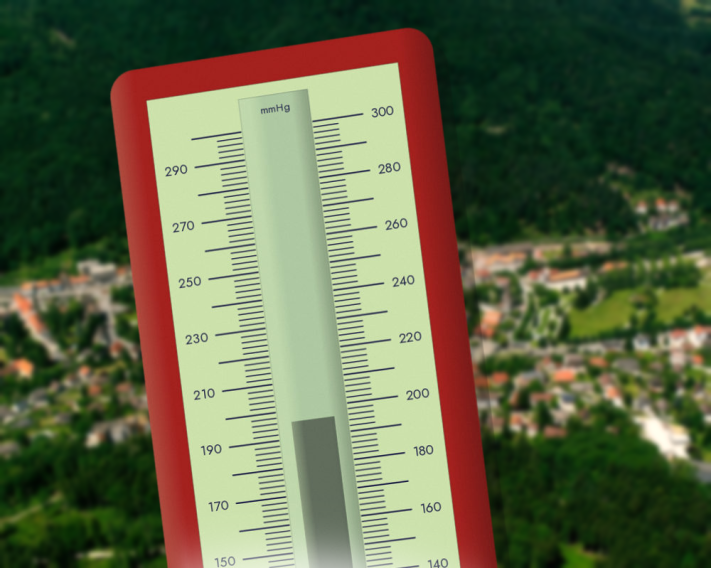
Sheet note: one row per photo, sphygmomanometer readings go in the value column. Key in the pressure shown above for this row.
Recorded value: 196 mmHg
